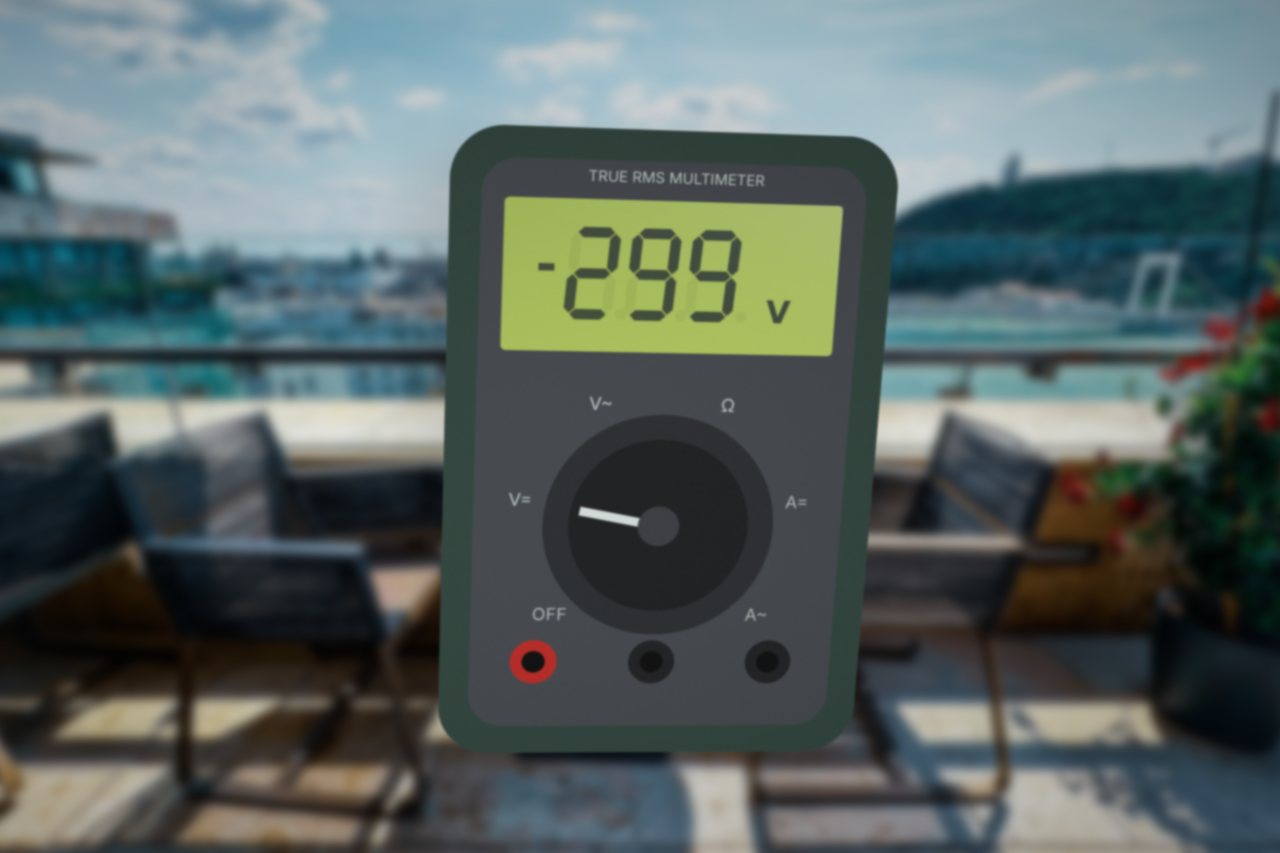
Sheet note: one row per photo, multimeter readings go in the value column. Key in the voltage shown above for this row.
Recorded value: -299 V
